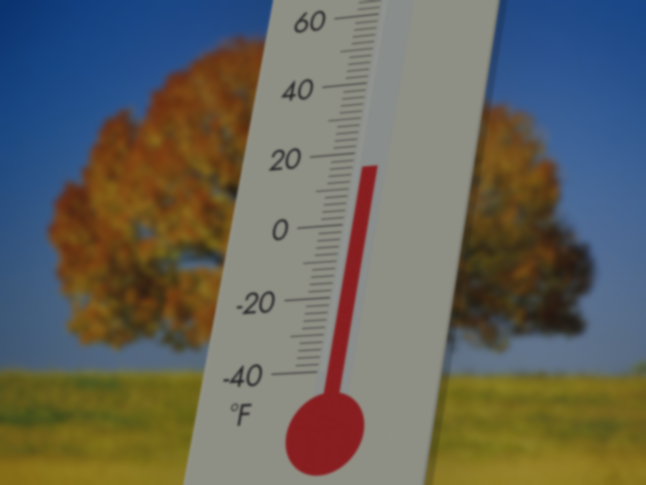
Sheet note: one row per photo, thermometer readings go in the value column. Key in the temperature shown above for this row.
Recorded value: 16 °F
